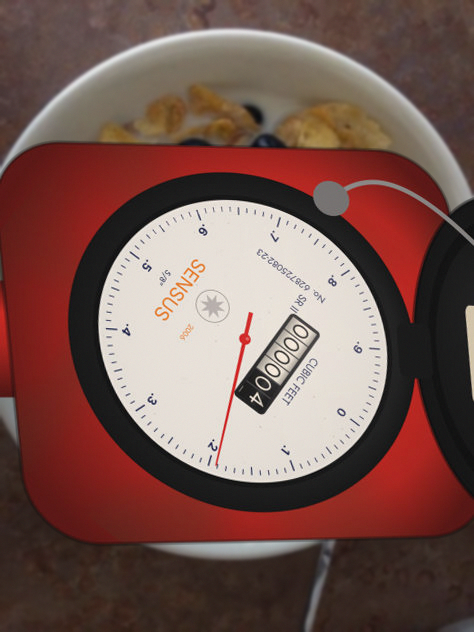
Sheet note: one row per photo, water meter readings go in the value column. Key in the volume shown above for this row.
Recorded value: 4.19 ft³
